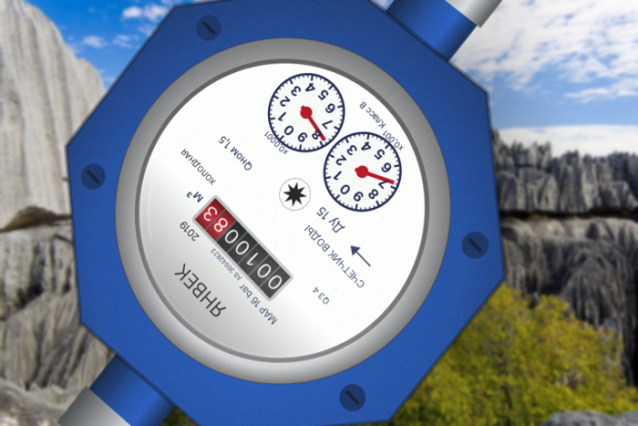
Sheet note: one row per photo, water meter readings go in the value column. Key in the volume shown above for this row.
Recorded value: 100.8367 m³
